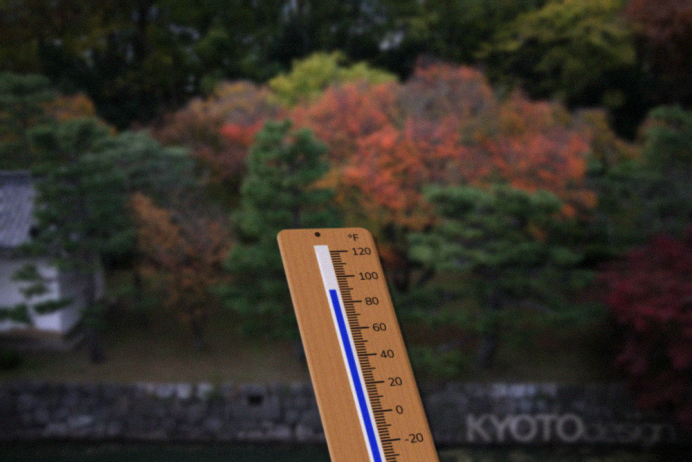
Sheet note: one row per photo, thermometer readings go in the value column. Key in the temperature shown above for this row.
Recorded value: 90 °F
